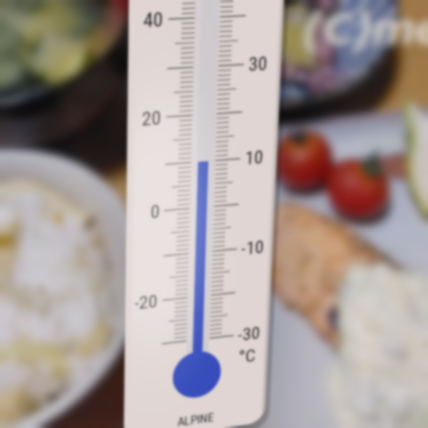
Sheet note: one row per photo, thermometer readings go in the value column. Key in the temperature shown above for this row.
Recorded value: 10 °C
